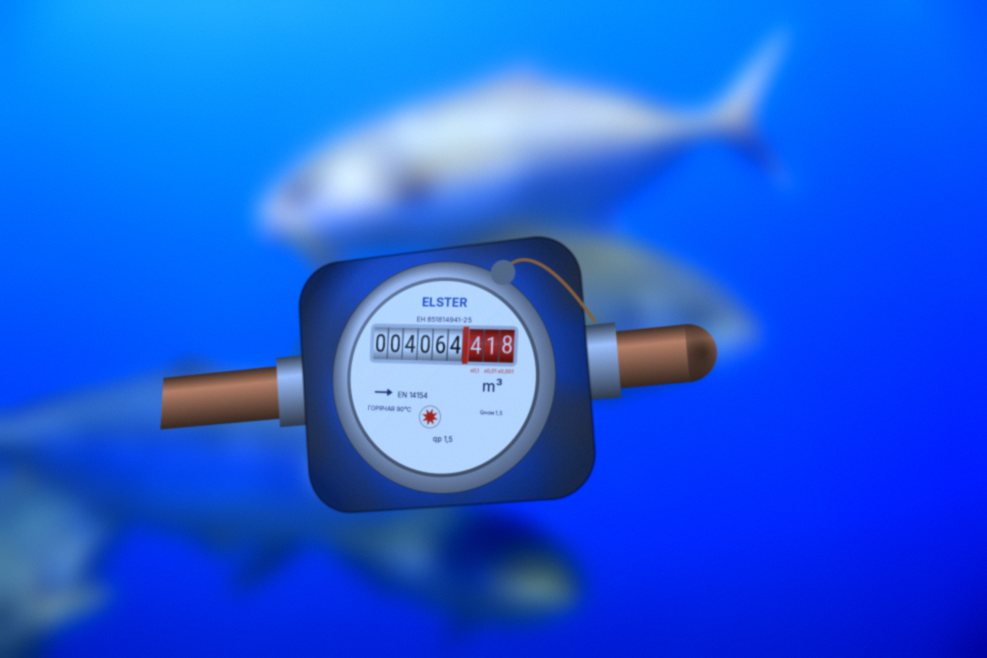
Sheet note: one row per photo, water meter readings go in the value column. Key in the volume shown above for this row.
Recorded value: 4064.418 m³
